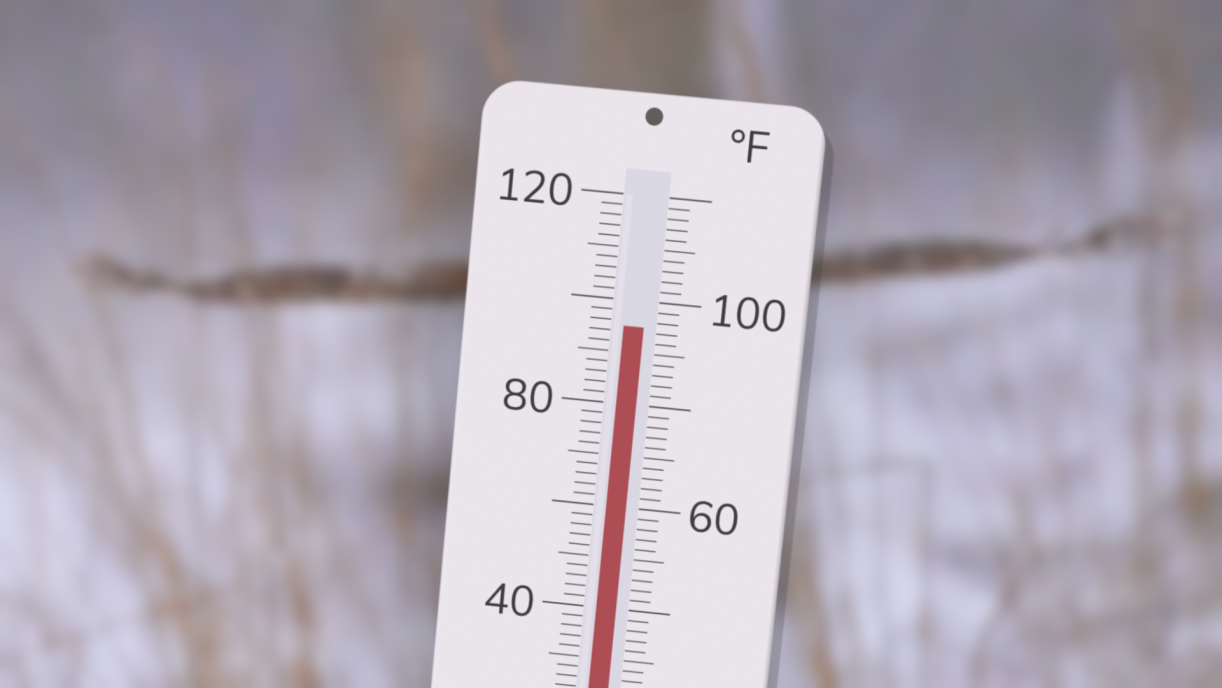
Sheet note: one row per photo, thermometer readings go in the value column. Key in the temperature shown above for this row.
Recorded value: 95 °F
